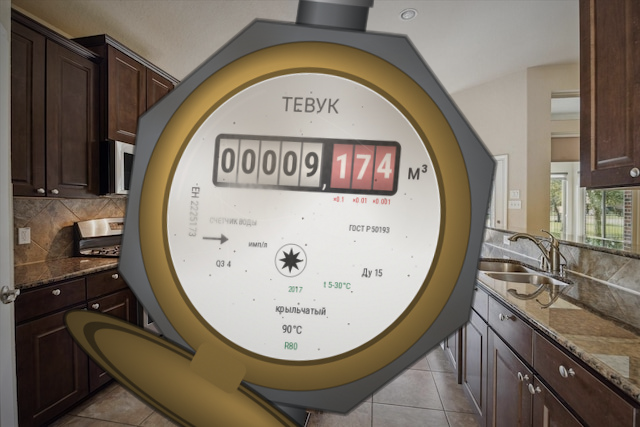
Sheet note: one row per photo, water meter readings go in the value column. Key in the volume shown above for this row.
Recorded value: 9.174 m³
